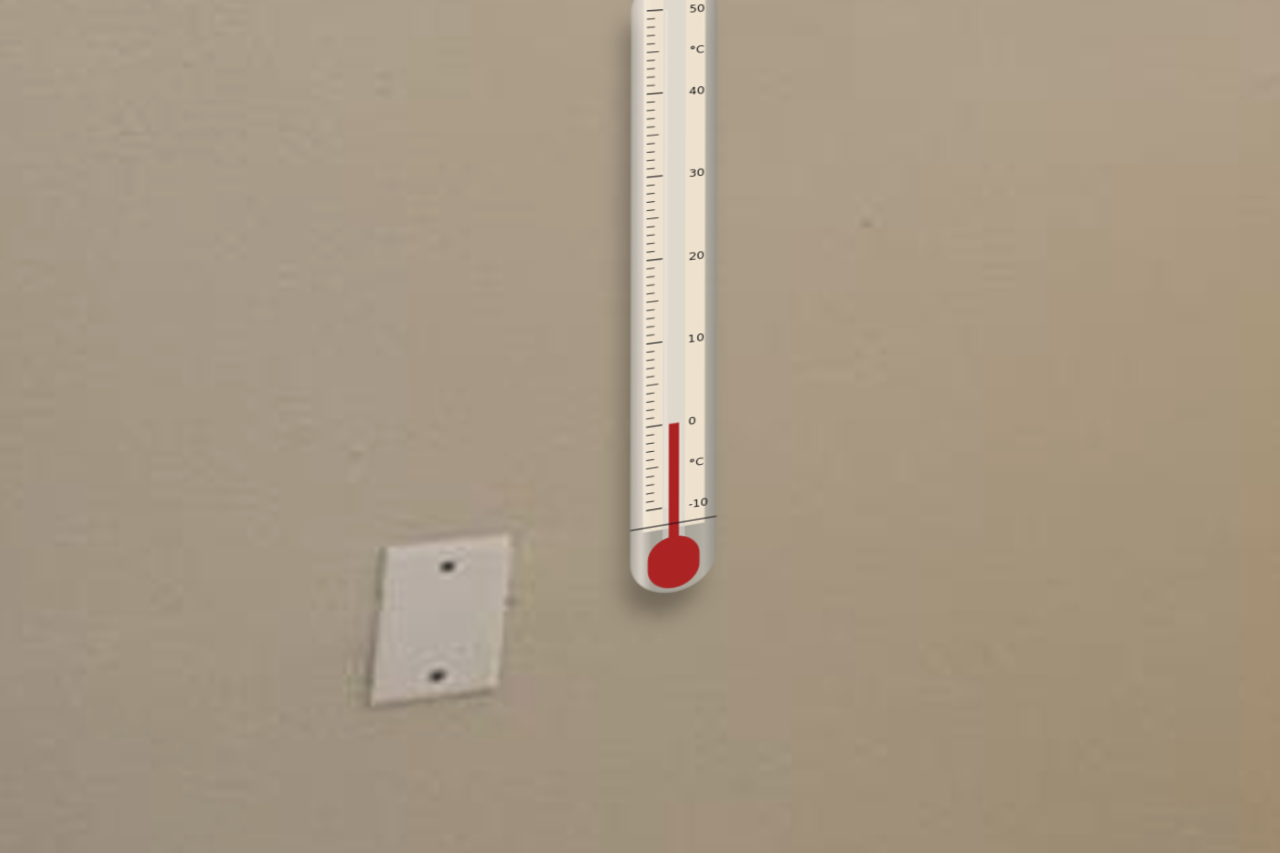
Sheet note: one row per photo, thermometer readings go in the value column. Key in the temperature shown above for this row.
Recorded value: 0 °C
